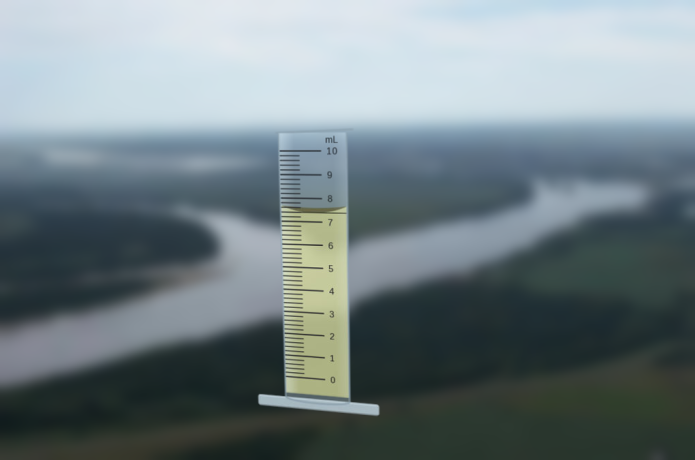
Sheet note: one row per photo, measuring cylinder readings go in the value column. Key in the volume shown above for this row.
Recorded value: 7.4 mL
